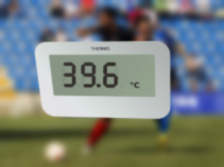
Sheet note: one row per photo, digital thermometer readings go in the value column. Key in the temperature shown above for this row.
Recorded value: 39.6 °C
